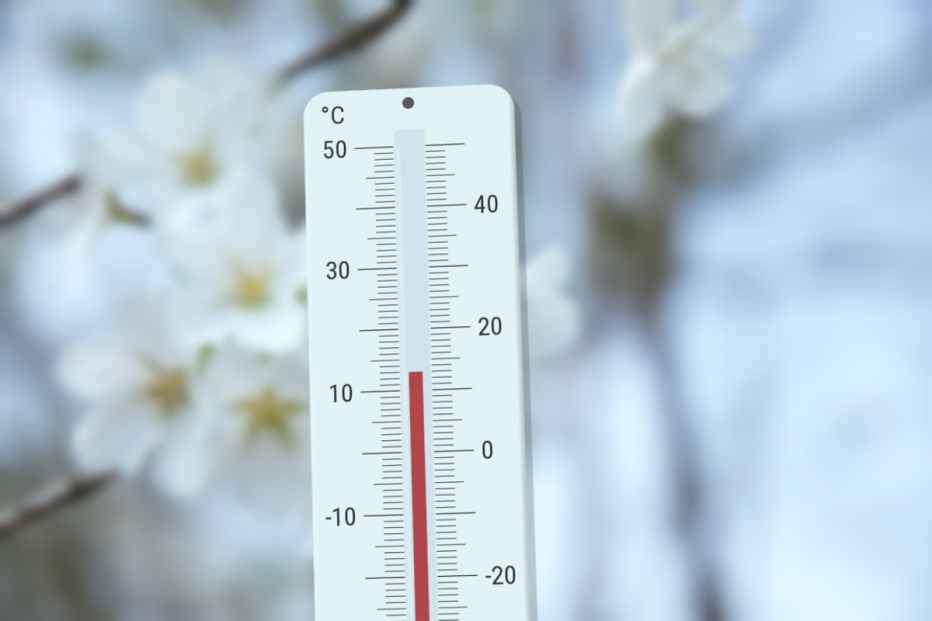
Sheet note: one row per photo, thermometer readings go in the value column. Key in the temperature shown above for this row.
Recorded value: 13 °C
